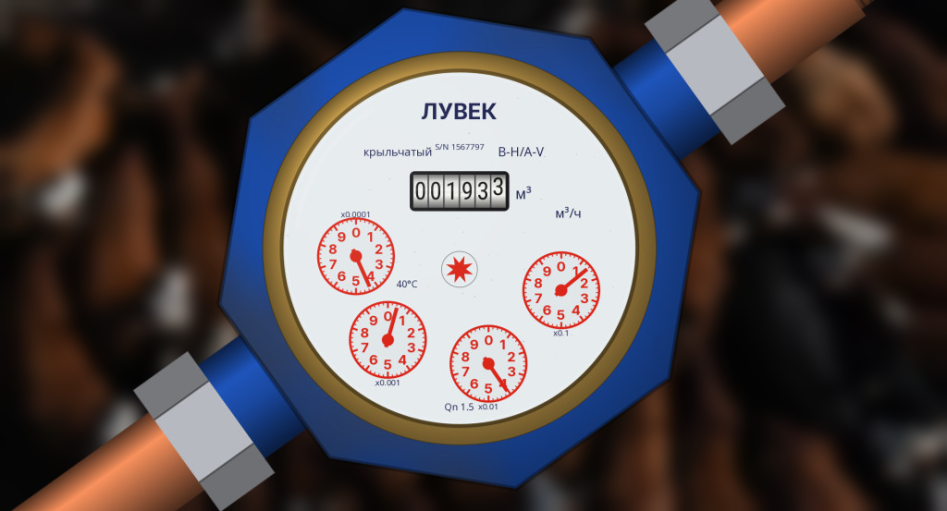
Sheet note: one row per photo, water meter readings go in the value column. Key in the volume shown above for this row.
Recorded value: 1933.1404 m³
